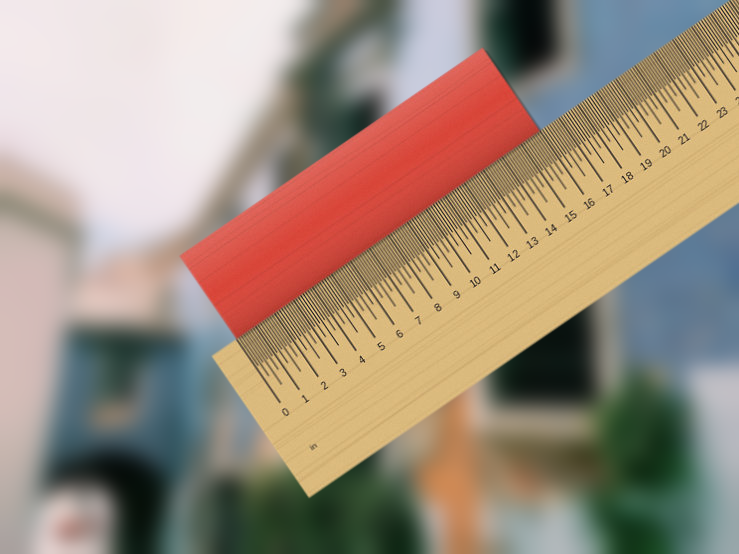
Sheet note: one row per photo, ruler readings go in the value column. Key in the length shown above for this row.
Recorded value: 16 in
